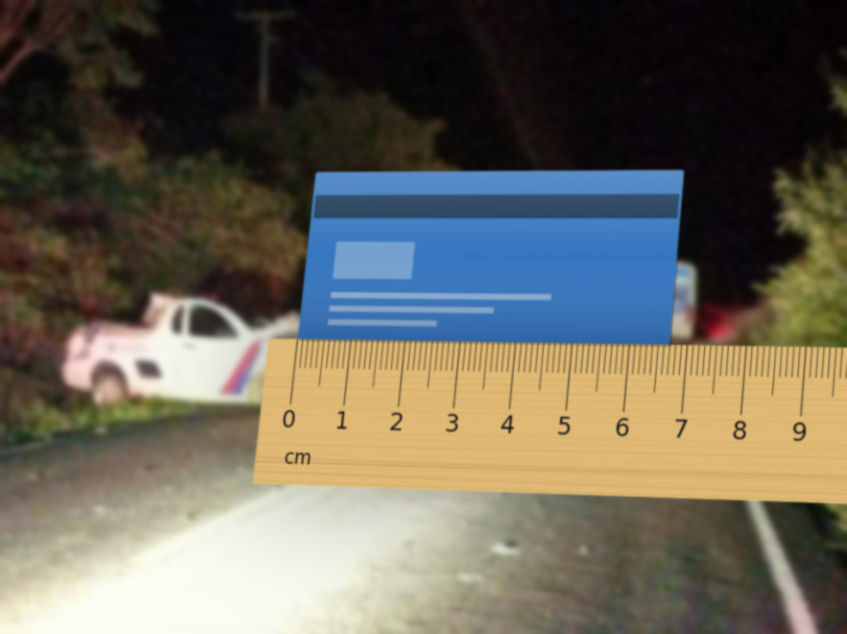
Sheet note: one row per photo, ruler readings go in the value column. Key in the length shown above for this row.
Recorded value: 6.7 cm
